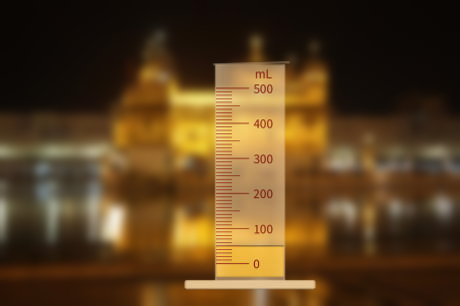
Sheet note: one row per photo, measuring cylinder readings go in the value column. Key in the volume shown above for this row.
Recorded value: 50 mL
